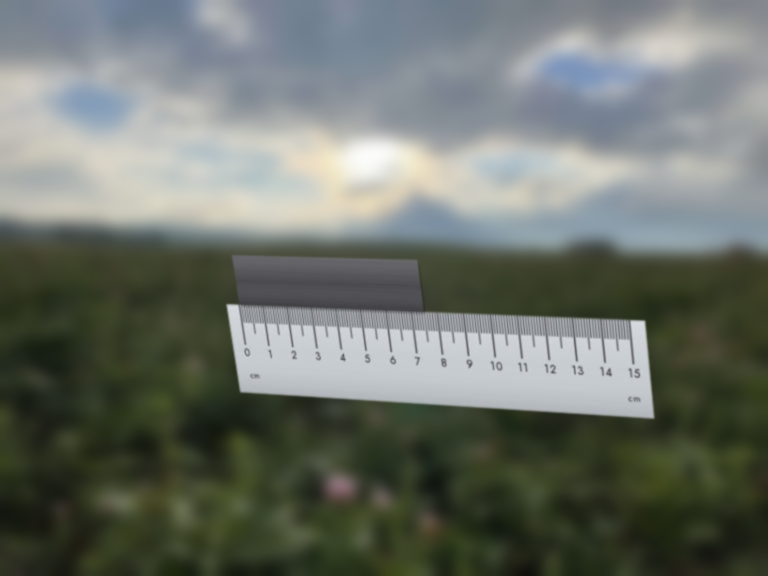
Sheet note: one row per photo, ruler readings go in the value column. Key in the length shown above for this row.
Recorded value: 7.5 cm
